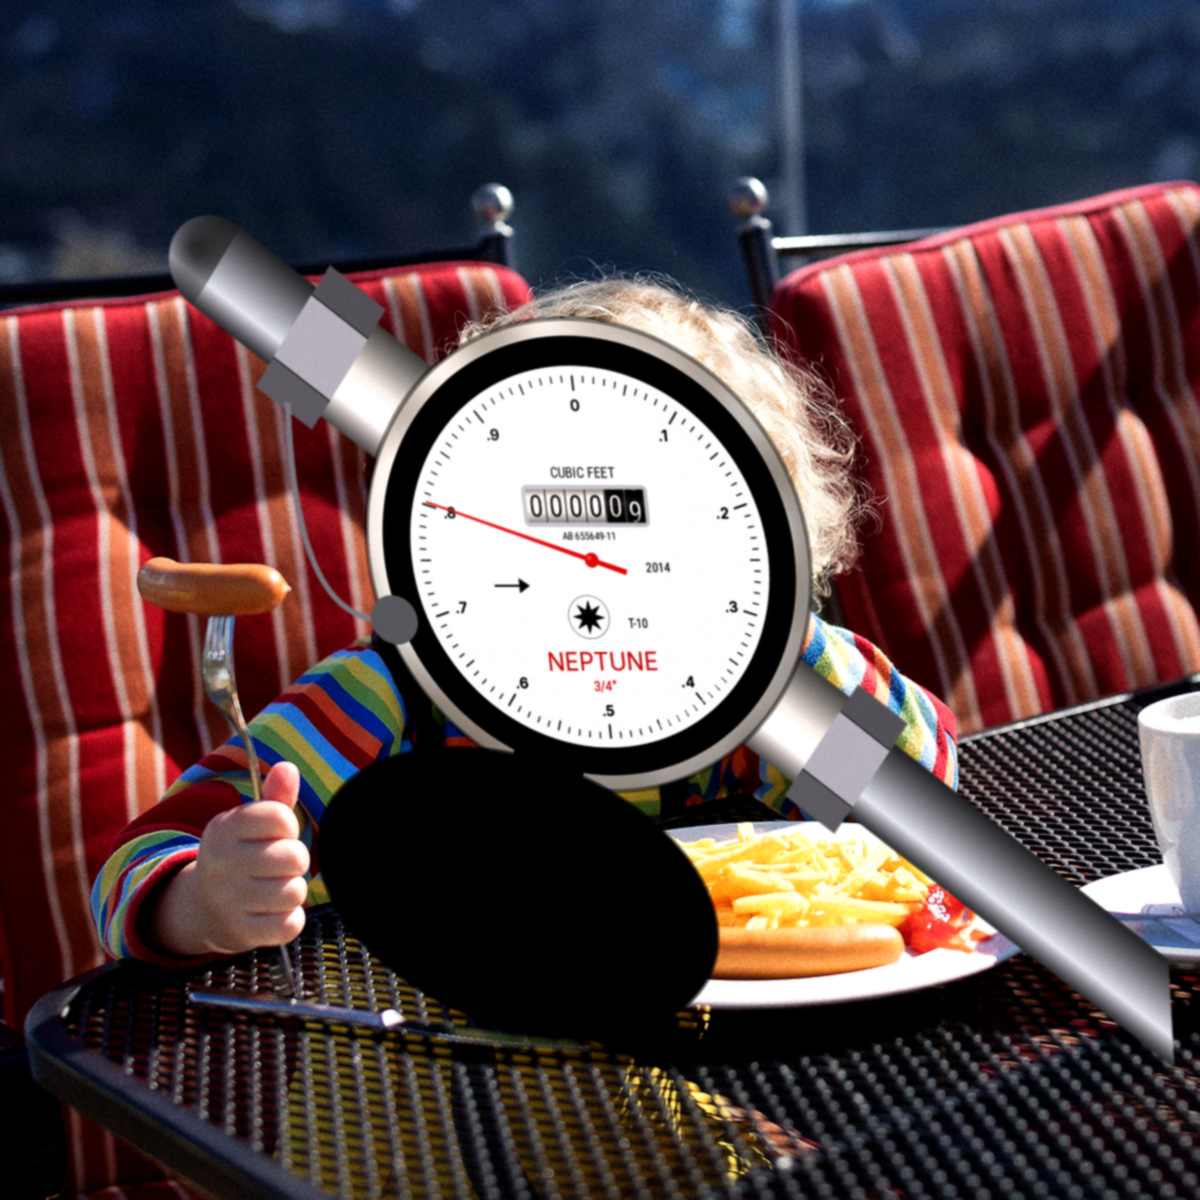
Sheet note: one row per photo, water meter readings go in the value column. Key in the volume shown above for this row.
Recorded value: 8.80 ft³
